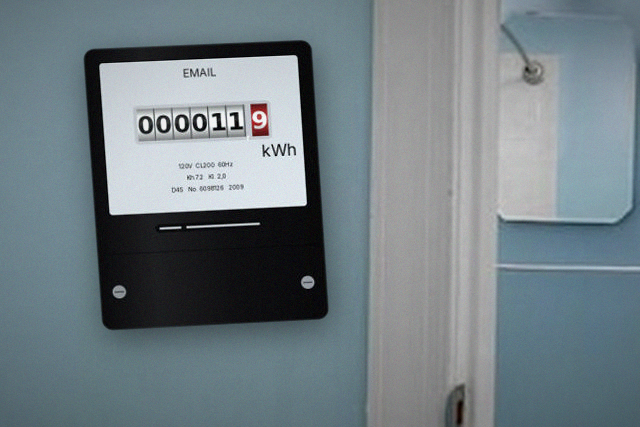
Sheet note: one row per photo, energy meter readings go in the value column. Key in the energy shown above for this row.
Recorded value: 11.9 kWh
